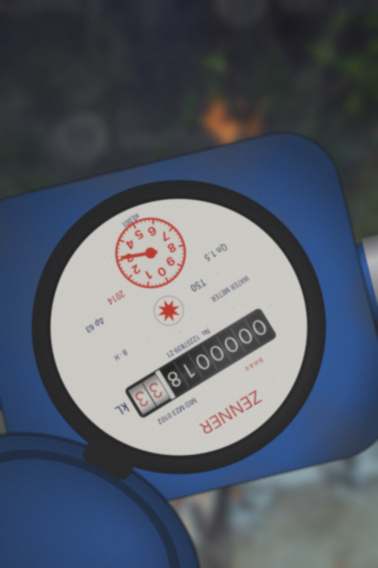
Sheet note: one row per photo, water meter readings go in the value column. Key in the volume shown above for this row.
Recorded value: 18.333 kL
